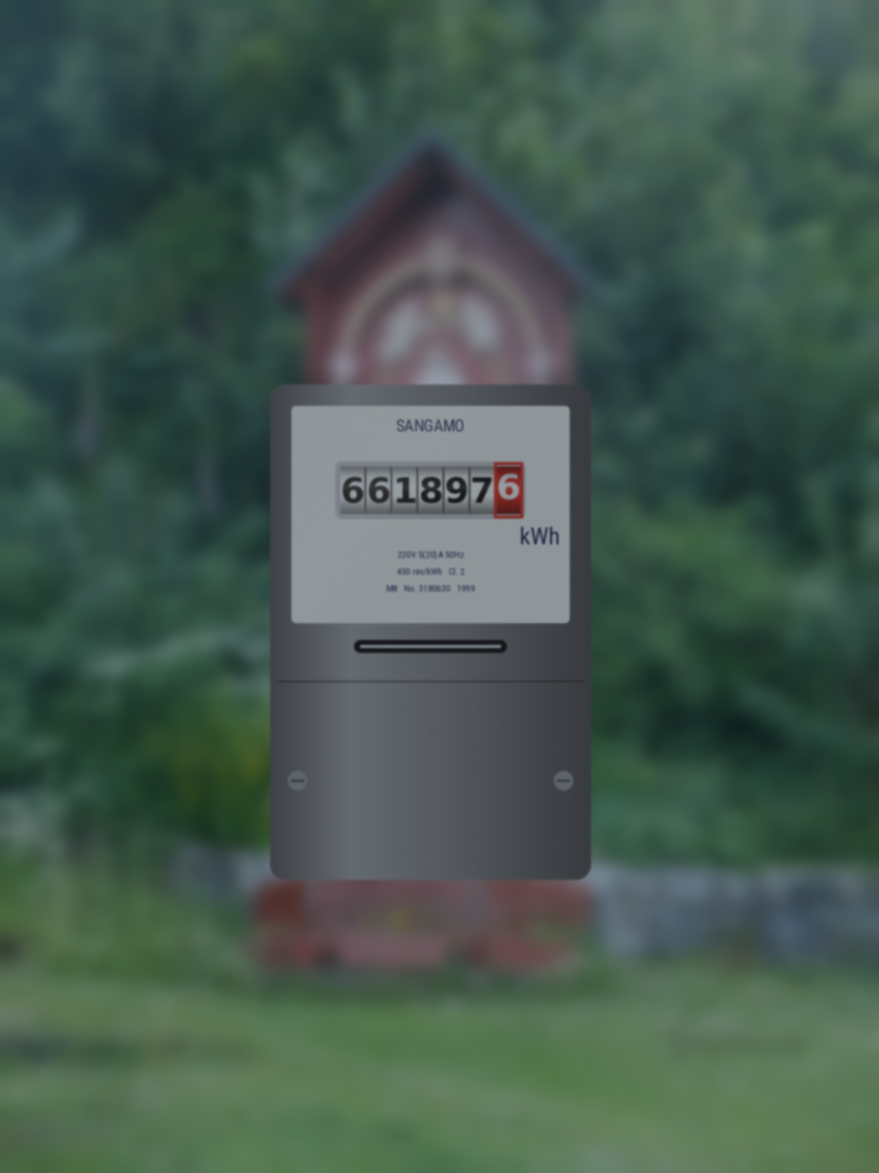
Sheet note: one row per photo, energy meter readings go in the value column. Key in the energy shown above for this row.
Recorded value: 661897.6 kWh
